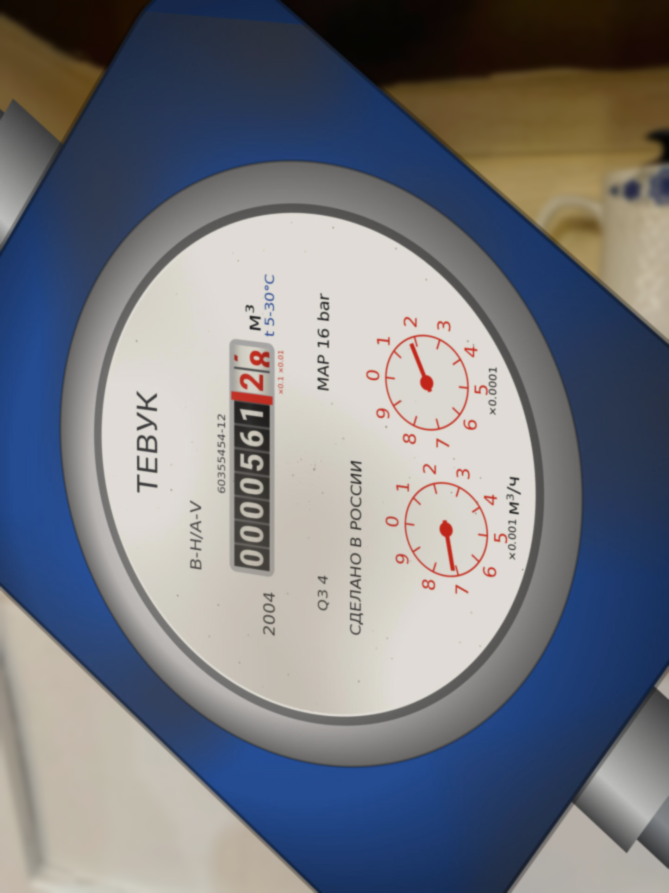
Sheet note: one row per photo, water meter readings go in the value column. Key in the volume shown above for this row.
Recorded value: 561.2771 m³
